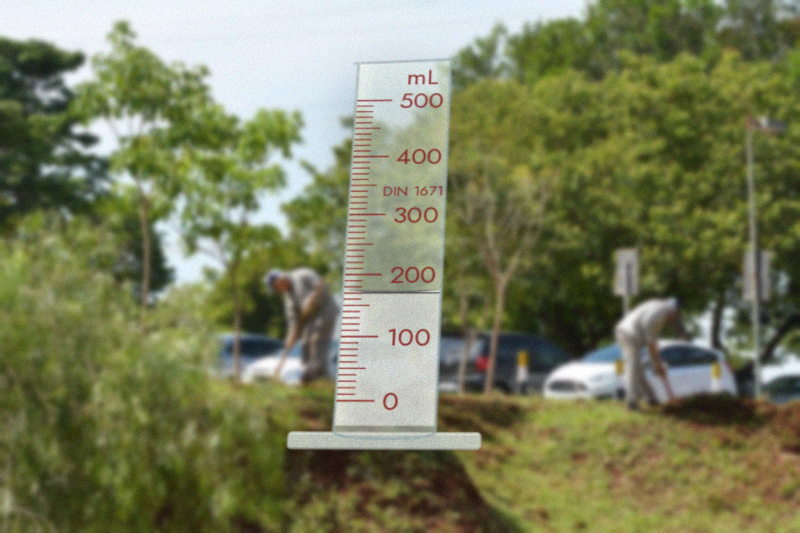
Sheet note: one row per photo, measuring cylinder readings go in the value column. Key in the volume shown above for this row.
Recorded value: 170 mL
